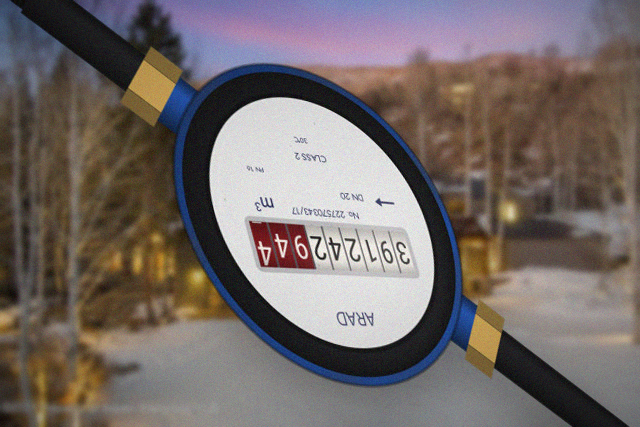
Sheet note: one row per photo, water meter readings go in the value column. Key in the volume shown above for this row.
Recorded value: 391242.944 m³
